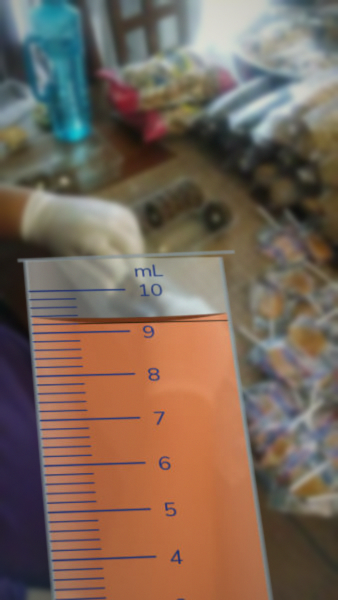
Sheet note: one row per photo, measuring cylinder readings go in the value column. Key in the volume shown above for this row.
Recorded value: 9.2 mL
